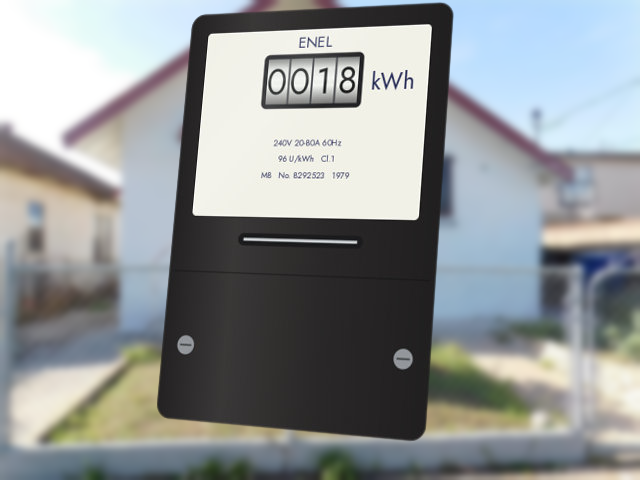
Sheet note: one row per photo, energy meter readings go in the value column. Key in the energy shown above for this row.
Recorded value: 18 kWh
